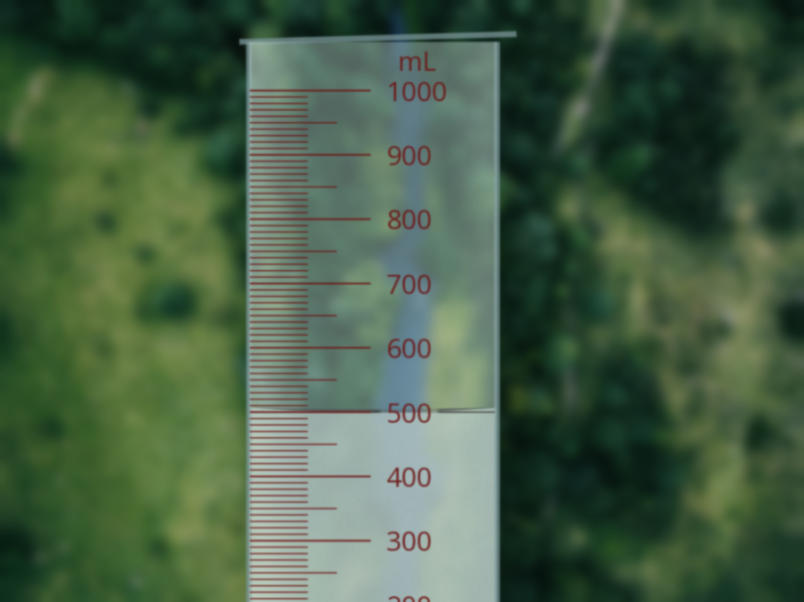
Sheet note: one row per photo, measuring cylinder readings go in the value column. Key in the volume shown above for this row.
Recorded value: 500 mL
